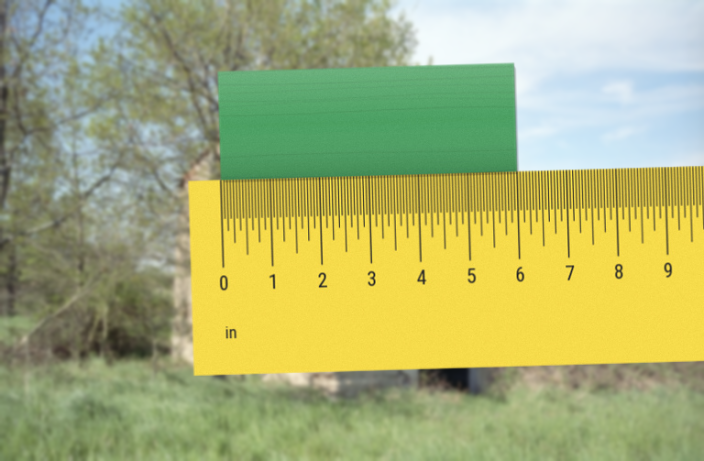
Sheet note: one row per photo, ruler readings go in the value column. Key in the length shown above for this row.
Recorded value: 6 in
